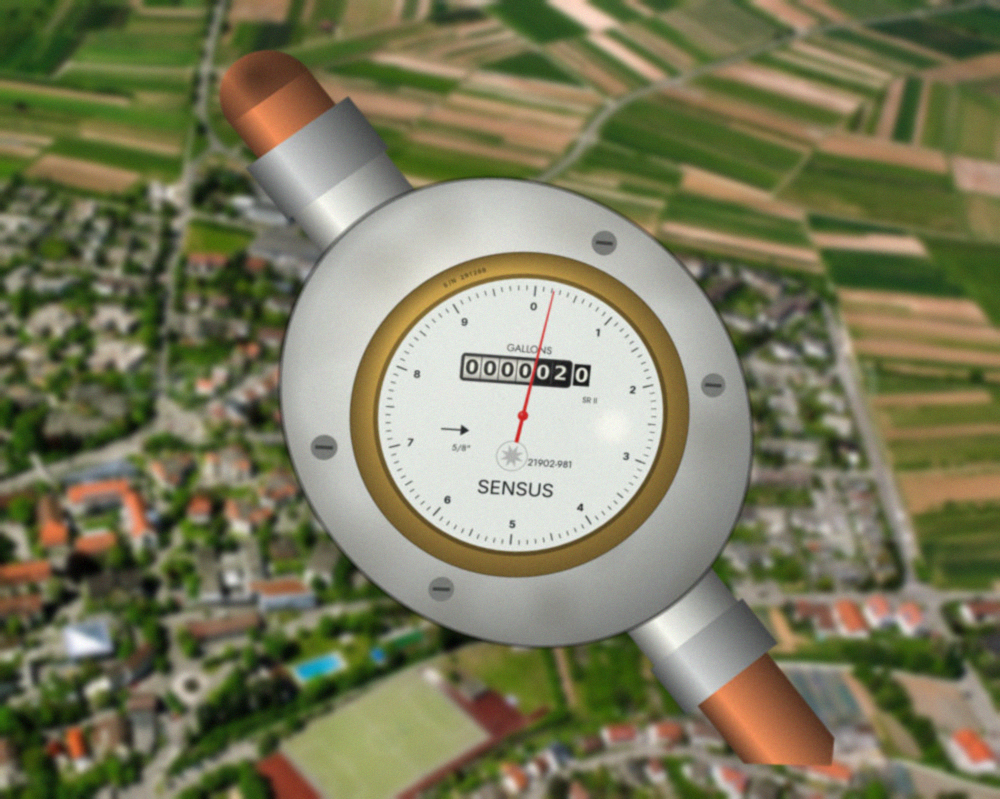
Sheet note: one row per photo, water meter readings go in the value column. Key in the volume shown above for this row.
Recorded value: 20.2 gal
